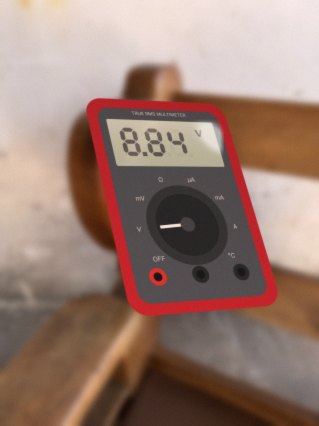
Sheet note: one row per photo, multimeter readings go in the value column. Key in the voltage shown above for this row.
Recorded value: 8.84 V
